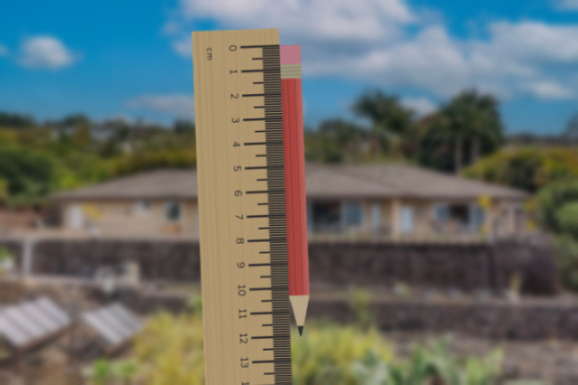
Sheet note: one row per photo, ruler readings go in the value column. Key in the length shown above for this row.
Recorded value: 12 cm
